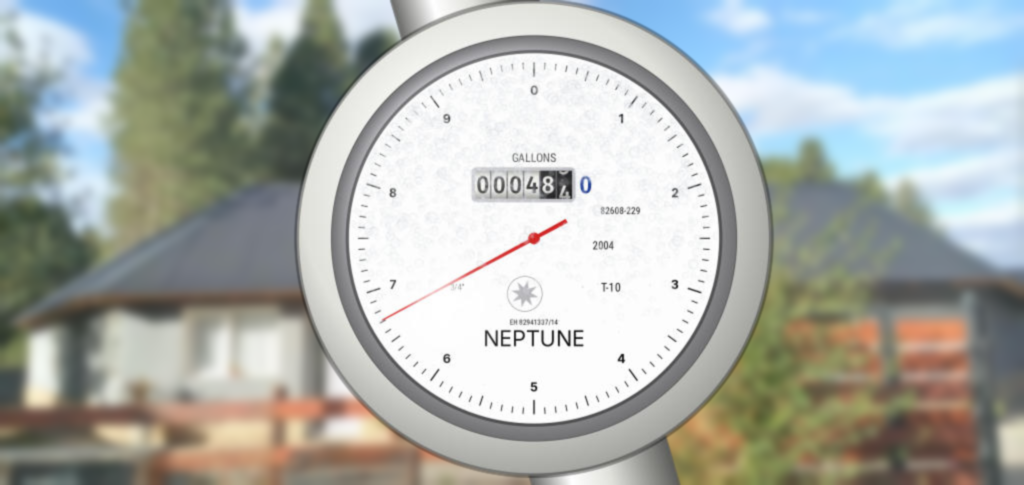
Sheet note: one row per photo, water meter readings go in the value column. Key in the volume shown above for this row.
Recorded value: 4836.7 gal
